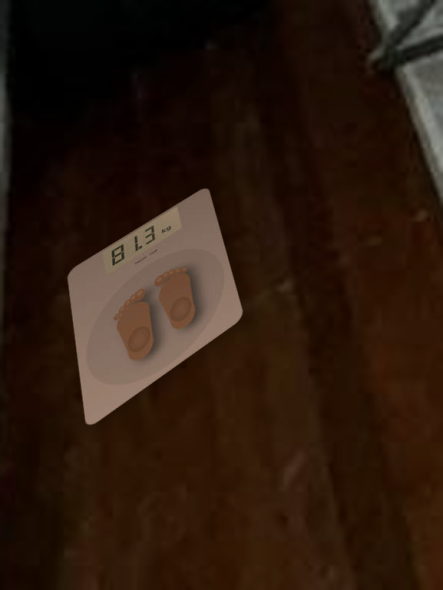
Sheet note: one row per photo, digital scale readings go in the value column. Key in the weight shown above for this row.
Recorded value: 81.3 kg
